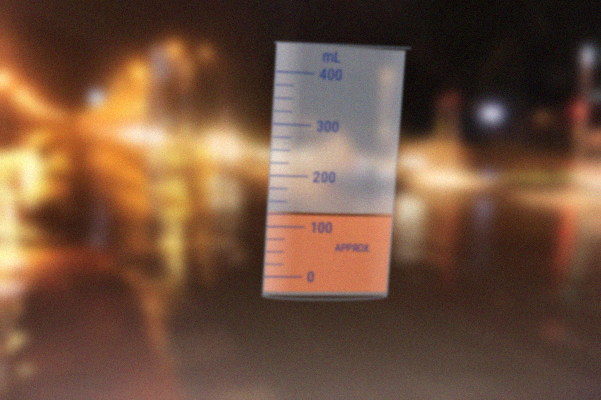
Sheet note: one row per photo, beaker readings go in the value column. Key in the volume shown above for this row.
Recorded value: 125 mL
